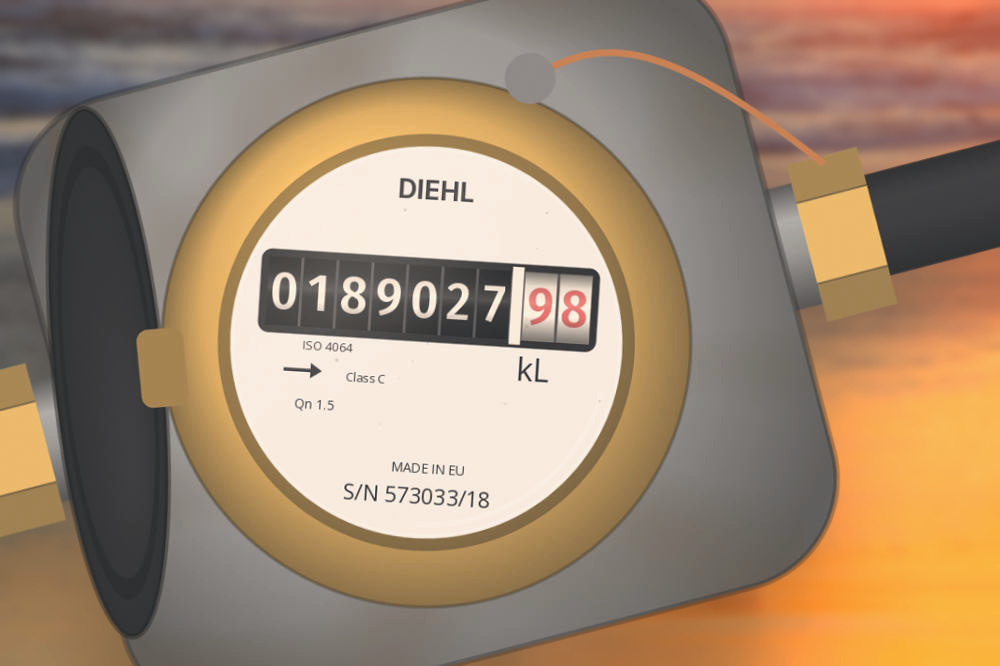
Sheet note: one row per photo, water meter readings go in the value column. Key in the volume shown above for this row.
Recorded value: 189027.98 kL
